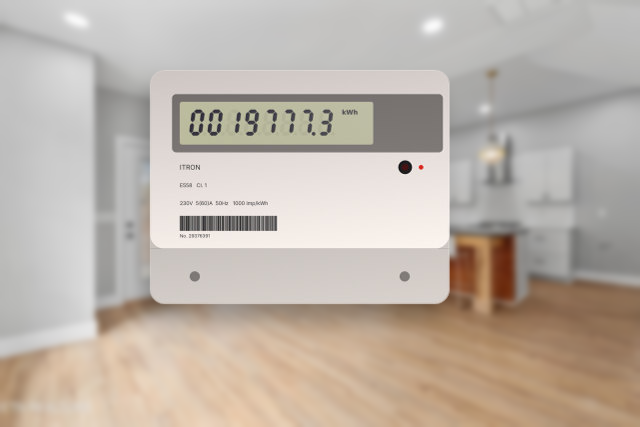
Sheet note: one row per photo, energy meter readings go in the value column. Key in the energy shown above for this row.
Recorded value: 19777.3 kWh
